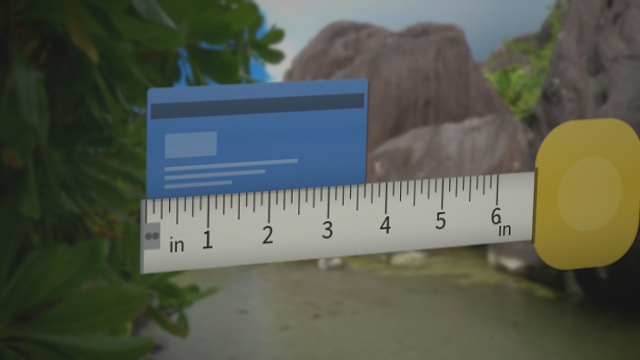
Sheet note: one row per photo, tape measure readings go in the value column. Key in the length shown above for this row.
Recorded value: 3.625 in
